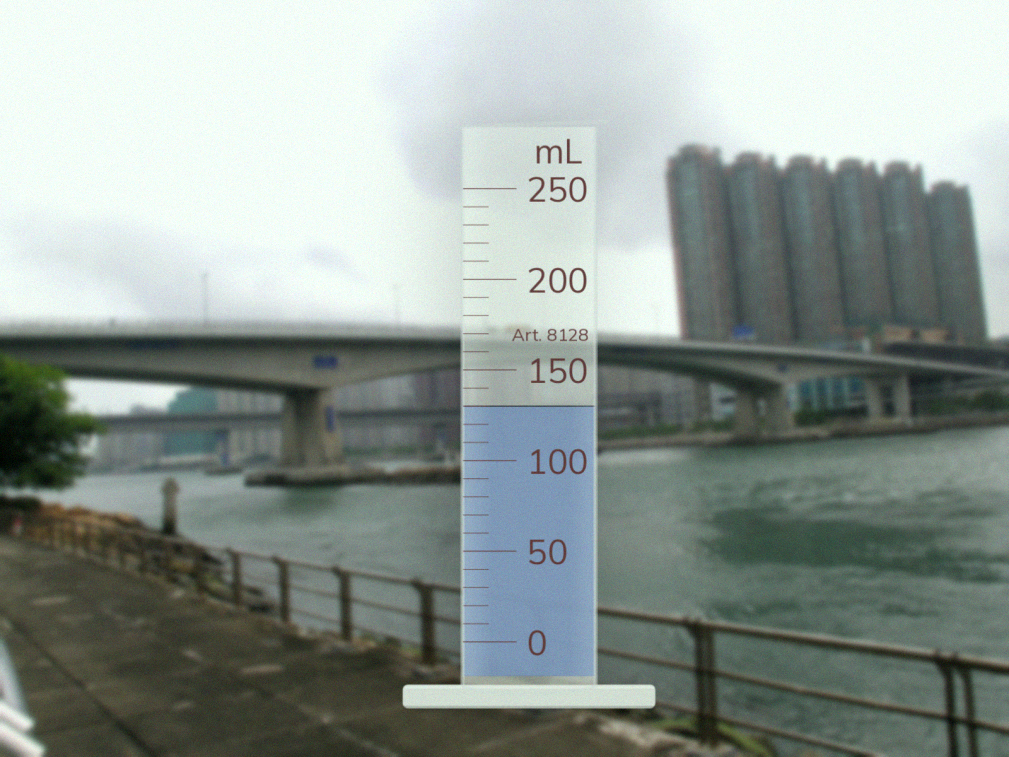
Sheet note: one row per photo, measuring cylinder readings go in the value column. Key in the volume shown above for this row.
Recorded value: 130 mL
